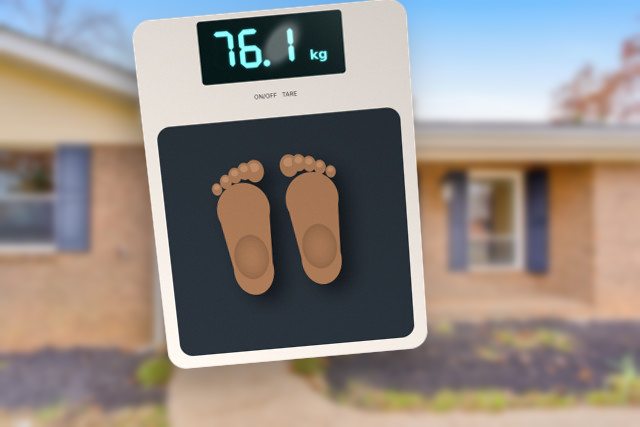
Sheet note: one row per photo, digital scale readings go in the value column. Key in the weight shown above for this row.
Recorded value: 76.1 kg
